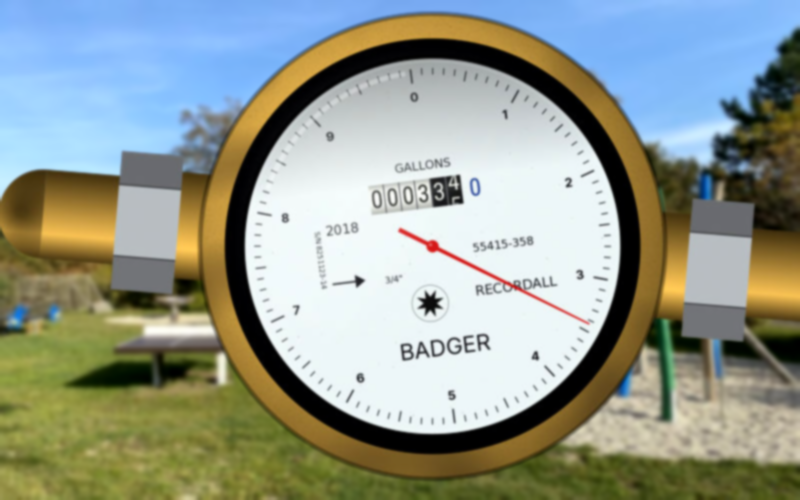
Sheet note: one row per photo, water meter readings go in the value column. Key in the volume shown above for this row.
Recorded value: 3343.4 gal
